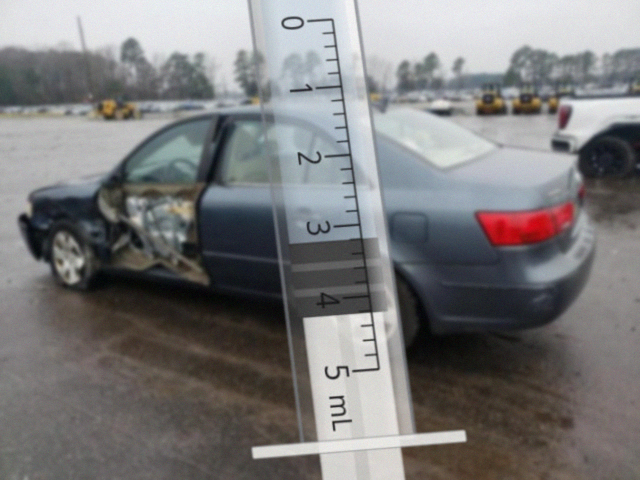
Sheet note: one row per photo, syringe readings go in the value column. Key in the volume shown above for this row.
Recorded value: 3.2 mL
